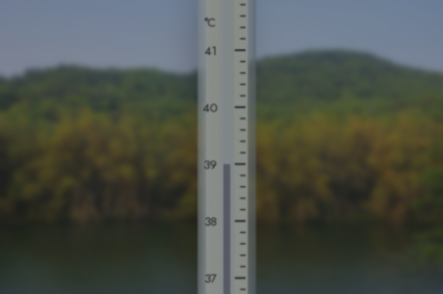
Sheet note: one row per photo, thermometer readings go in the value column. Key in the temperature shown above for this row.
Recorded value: 39 °C
